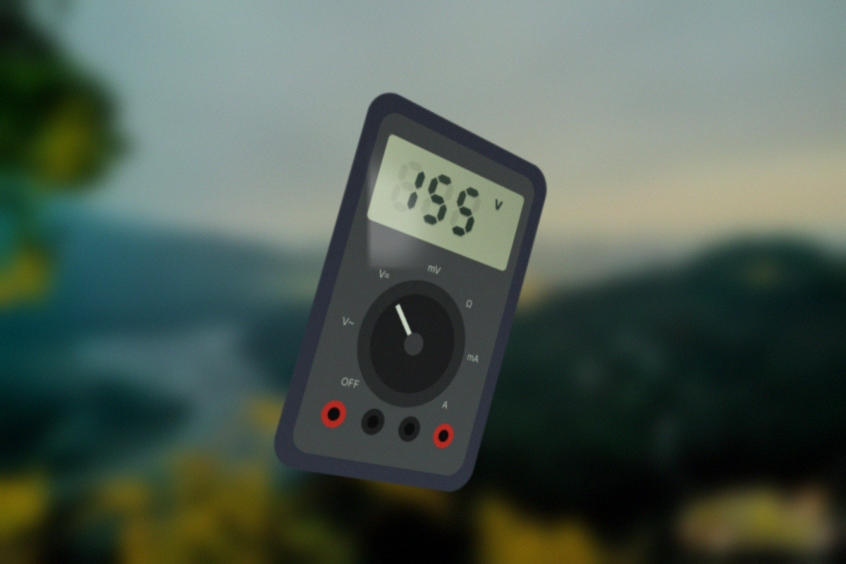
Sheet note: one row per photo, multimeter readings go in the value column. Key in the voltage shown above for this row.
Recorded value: 155 V
